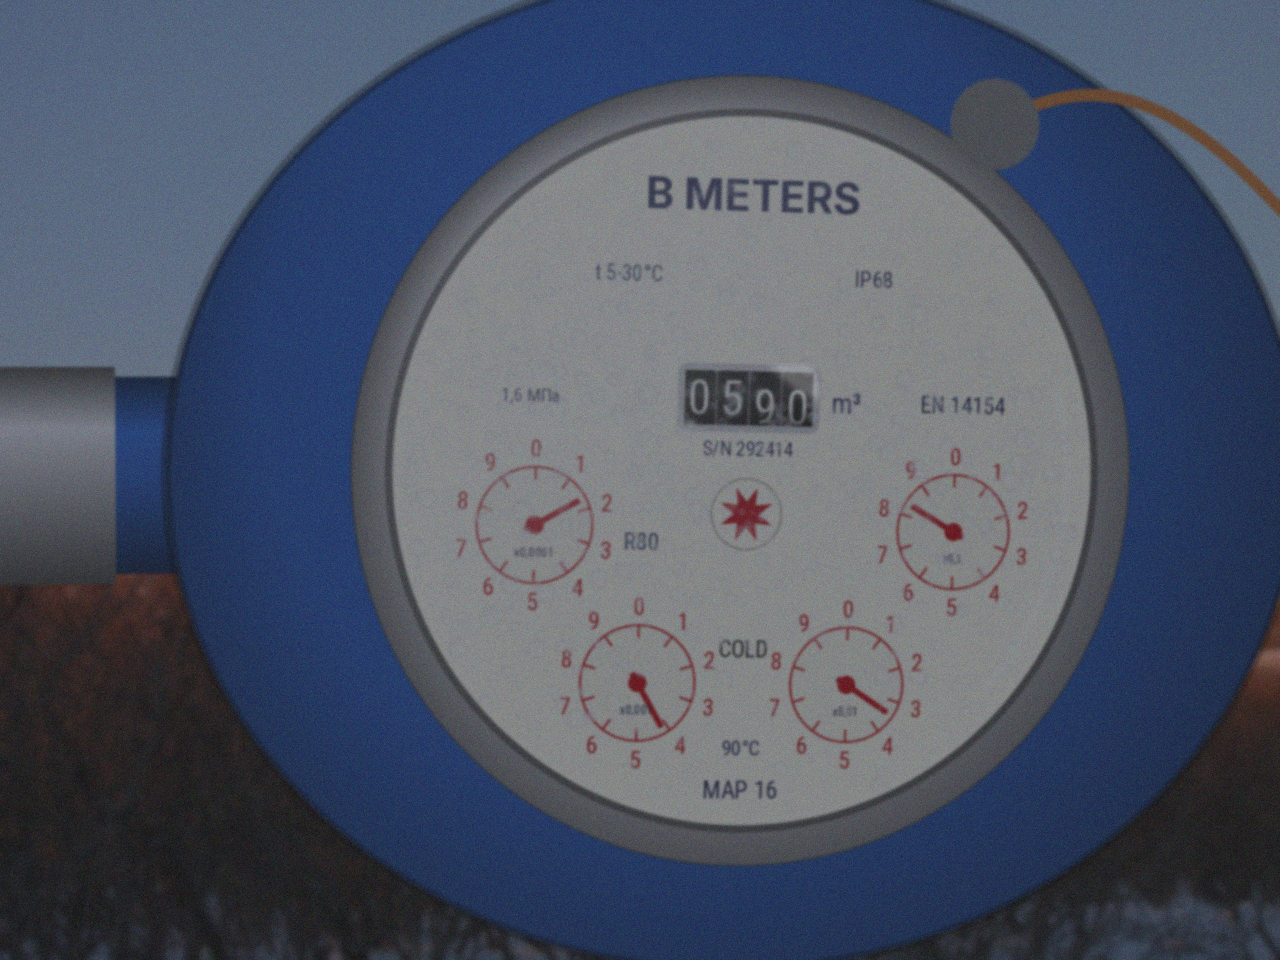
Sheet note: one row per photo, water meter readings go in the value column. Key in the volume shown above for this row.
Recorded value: 589.8341 m³
